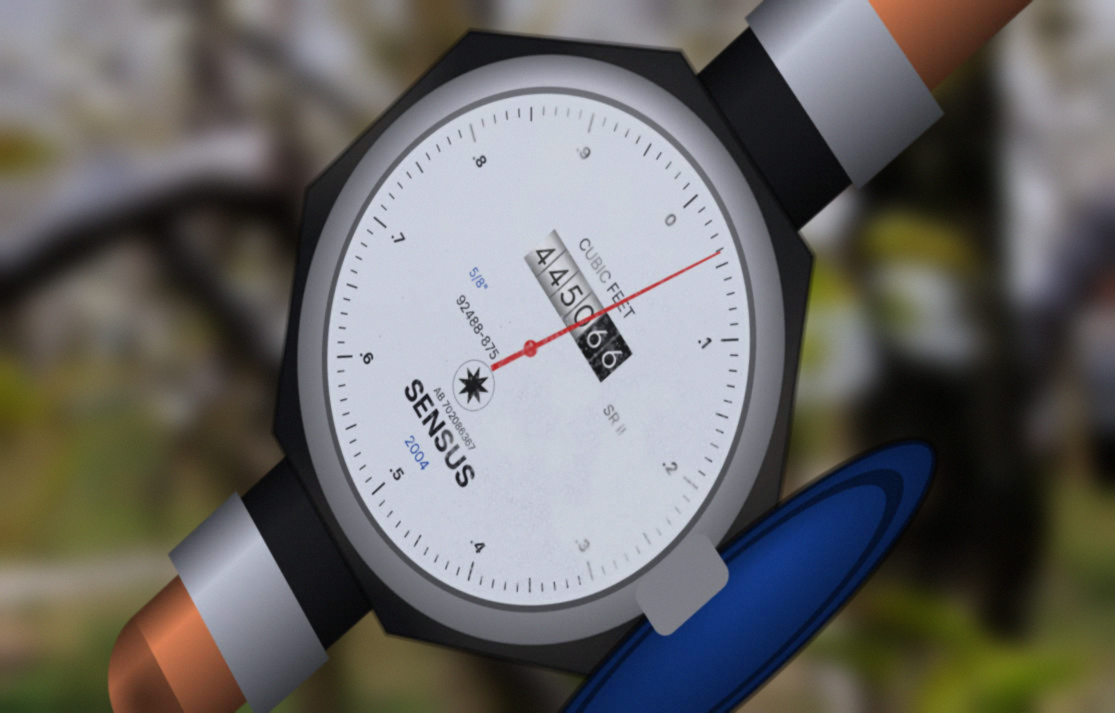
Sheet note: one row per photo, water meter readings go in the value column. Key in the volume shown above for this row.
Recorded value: 445066.04 ft³
